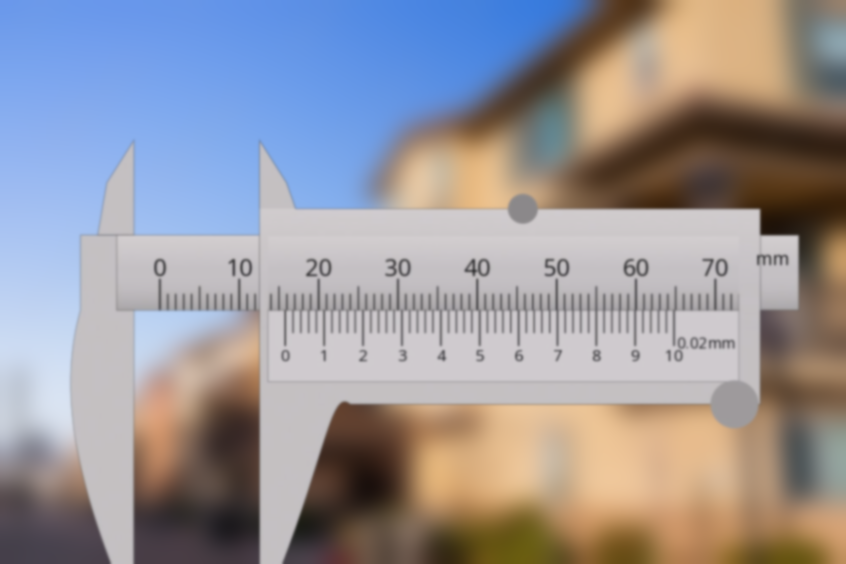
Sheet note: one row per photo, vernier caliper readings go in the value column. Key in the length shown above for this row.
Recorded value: 15.8 mm
